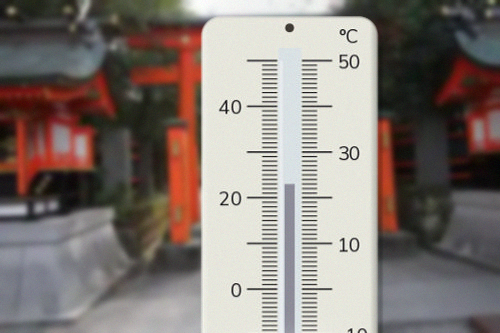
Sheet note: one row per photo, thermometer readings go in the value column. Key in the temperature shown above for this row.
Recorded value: 23 °C
